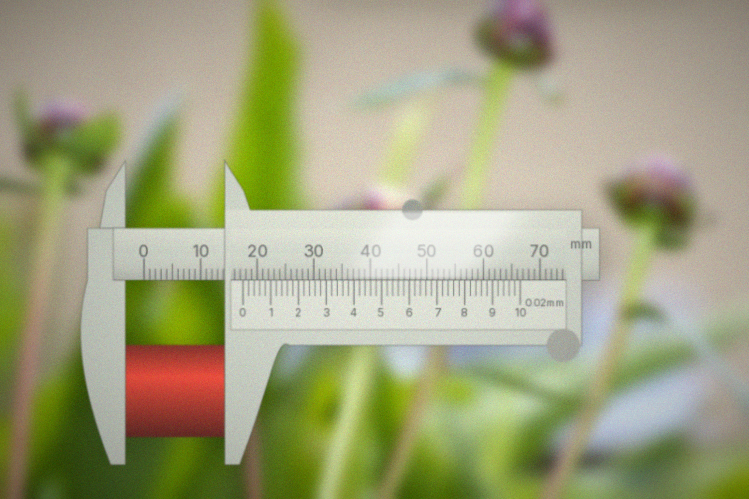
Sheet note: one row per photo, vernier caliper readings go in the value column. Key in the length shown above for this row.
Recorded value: 17.5 mm
